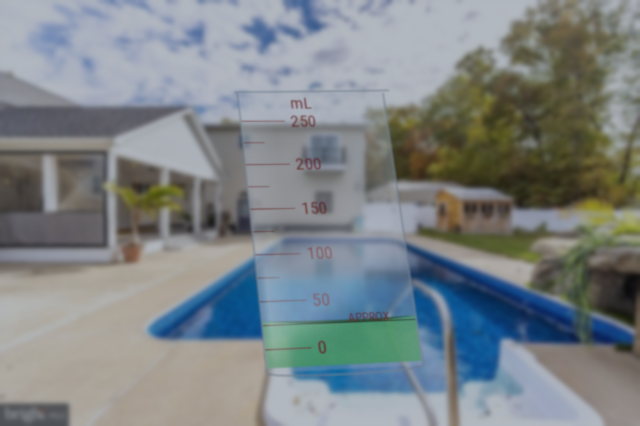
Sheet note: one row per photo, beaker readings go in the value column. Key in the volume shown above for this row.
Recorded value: 25 mL
